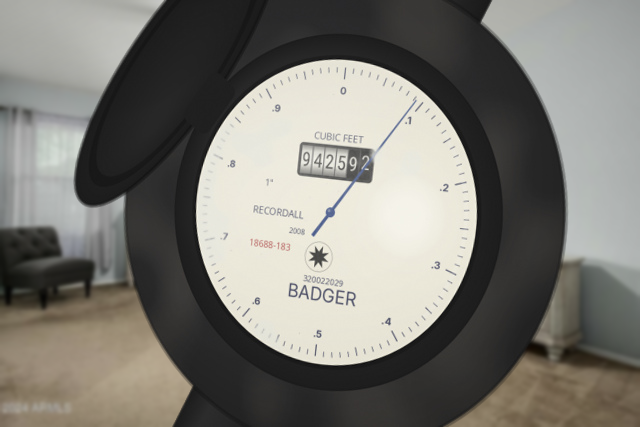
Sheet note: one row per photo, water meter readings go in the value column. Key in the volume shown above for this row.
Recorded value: 942592.09 ft³
